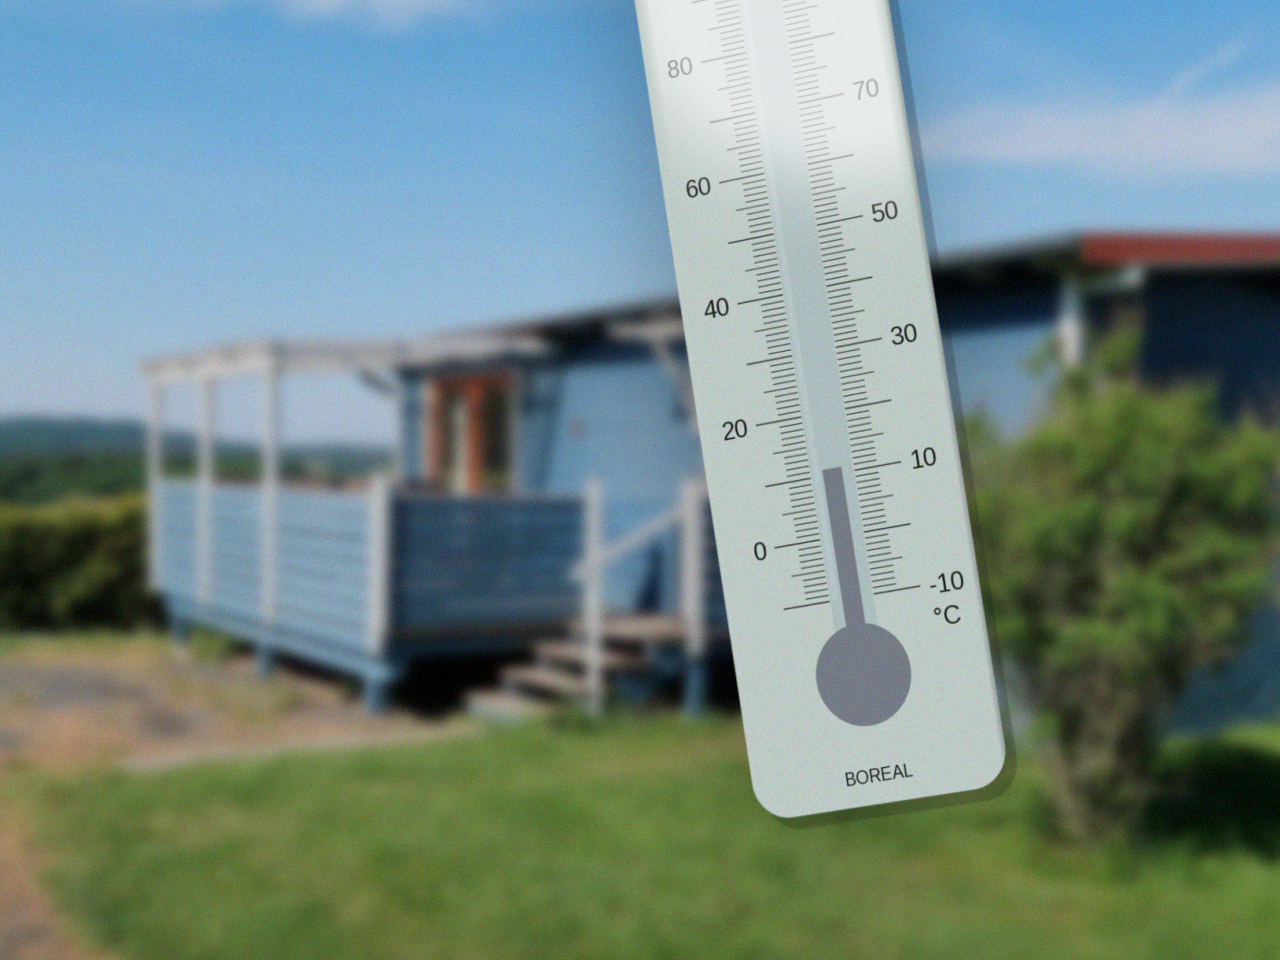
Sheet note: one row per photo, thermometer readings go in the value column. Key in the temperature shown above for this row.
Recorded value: 11 °C
